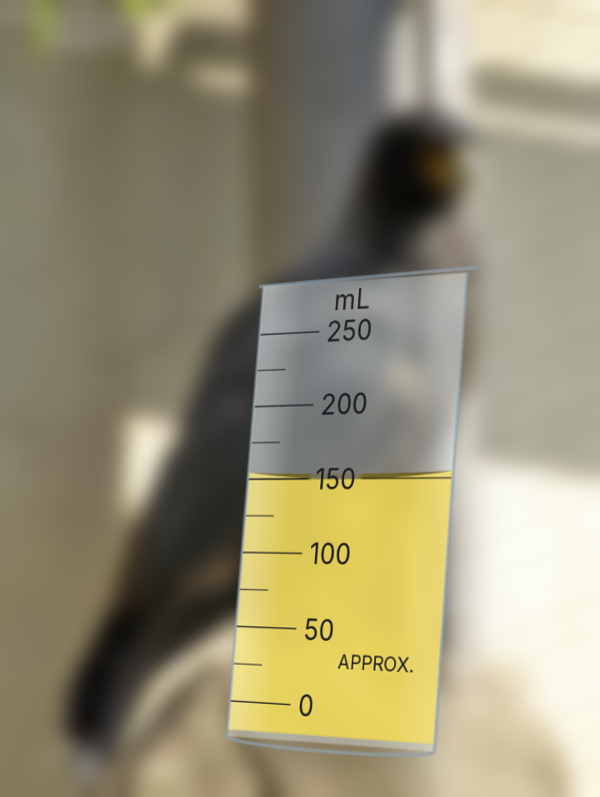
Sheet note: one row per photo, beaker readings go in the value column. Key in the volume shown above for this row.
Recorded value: 150 mL
